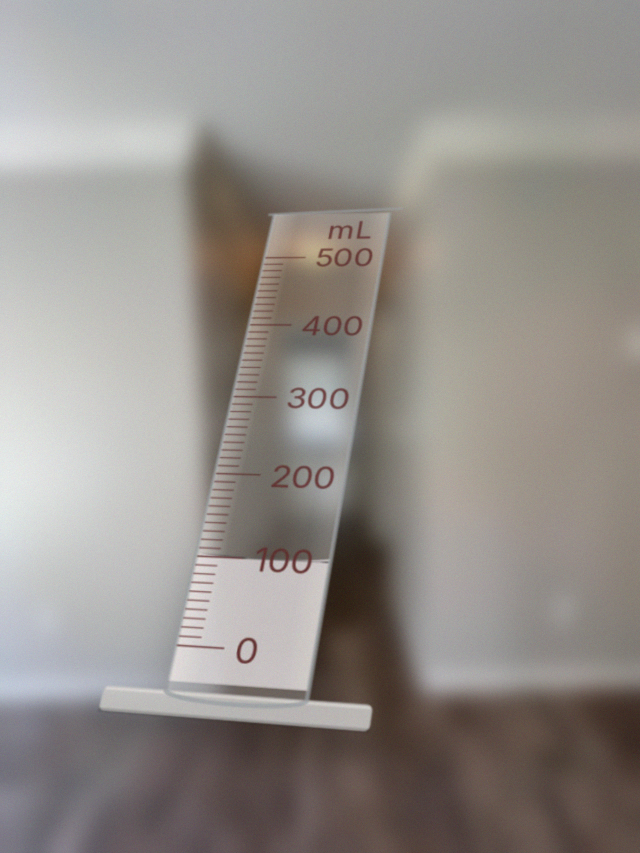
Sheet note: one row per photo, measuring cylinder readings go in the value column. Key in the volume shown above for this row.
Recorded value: 100 mL
